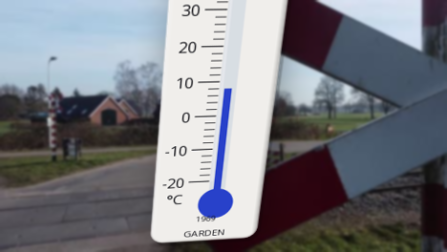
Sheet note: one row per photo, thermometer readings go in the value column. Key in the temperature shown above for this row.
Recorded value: 8 °C
